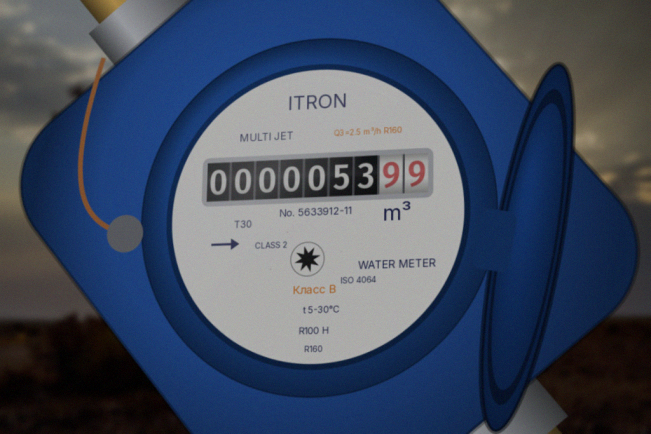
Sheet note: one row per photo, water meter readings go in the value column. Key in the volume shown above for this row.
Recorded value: 53.99 m³
